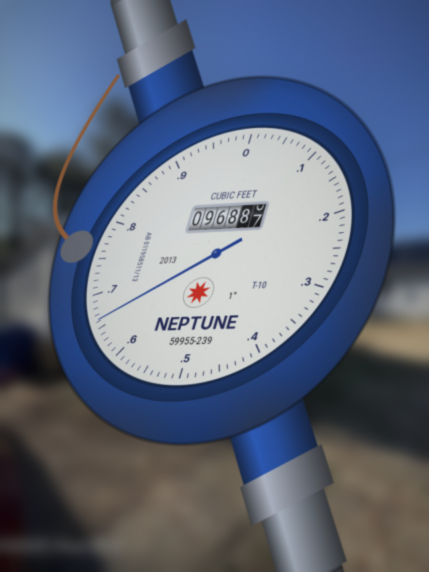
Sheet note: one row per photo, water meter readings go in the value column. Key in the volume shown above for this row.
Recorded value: 96886.66 ft³
